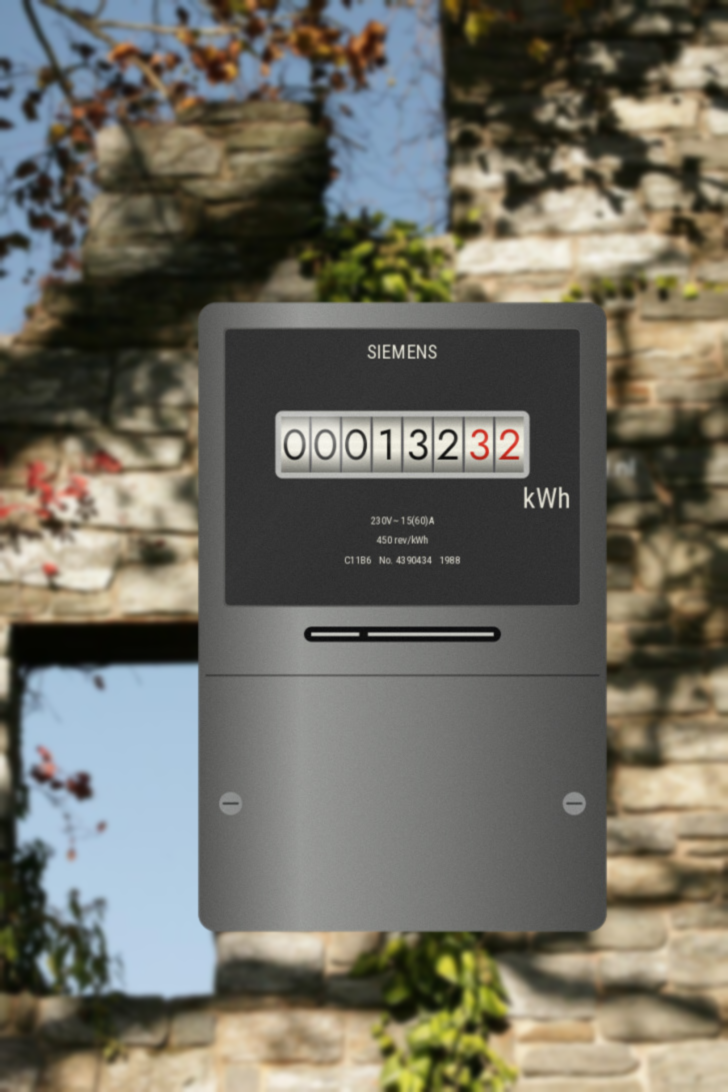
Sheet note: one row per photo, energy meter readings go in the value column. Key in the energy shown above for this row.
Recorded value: 132.32 kWh
